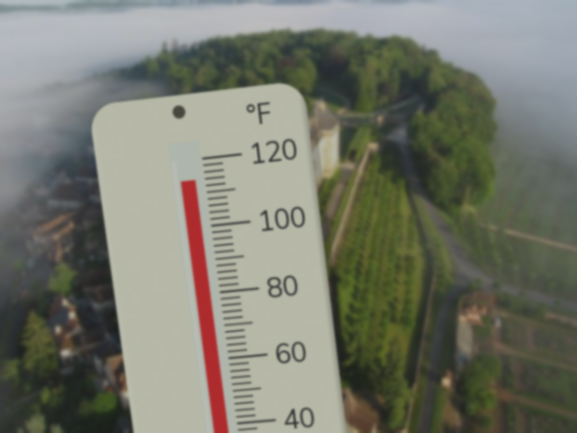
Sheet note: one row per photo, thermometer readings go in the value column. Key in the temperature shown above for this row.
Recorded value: 114 °F
